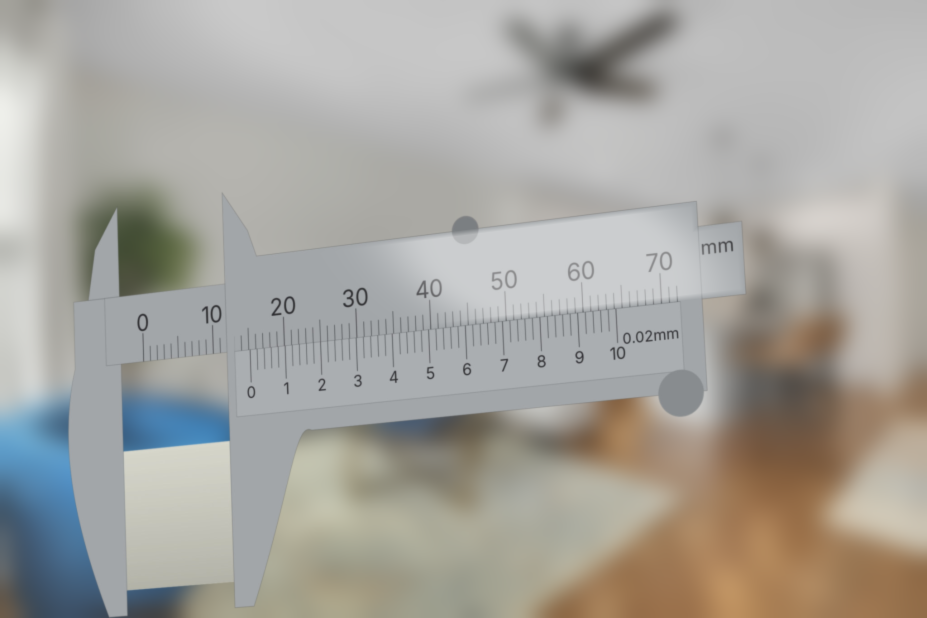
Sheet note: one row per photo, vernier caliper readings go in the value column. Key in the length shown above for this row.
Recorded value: 15.2 mm
